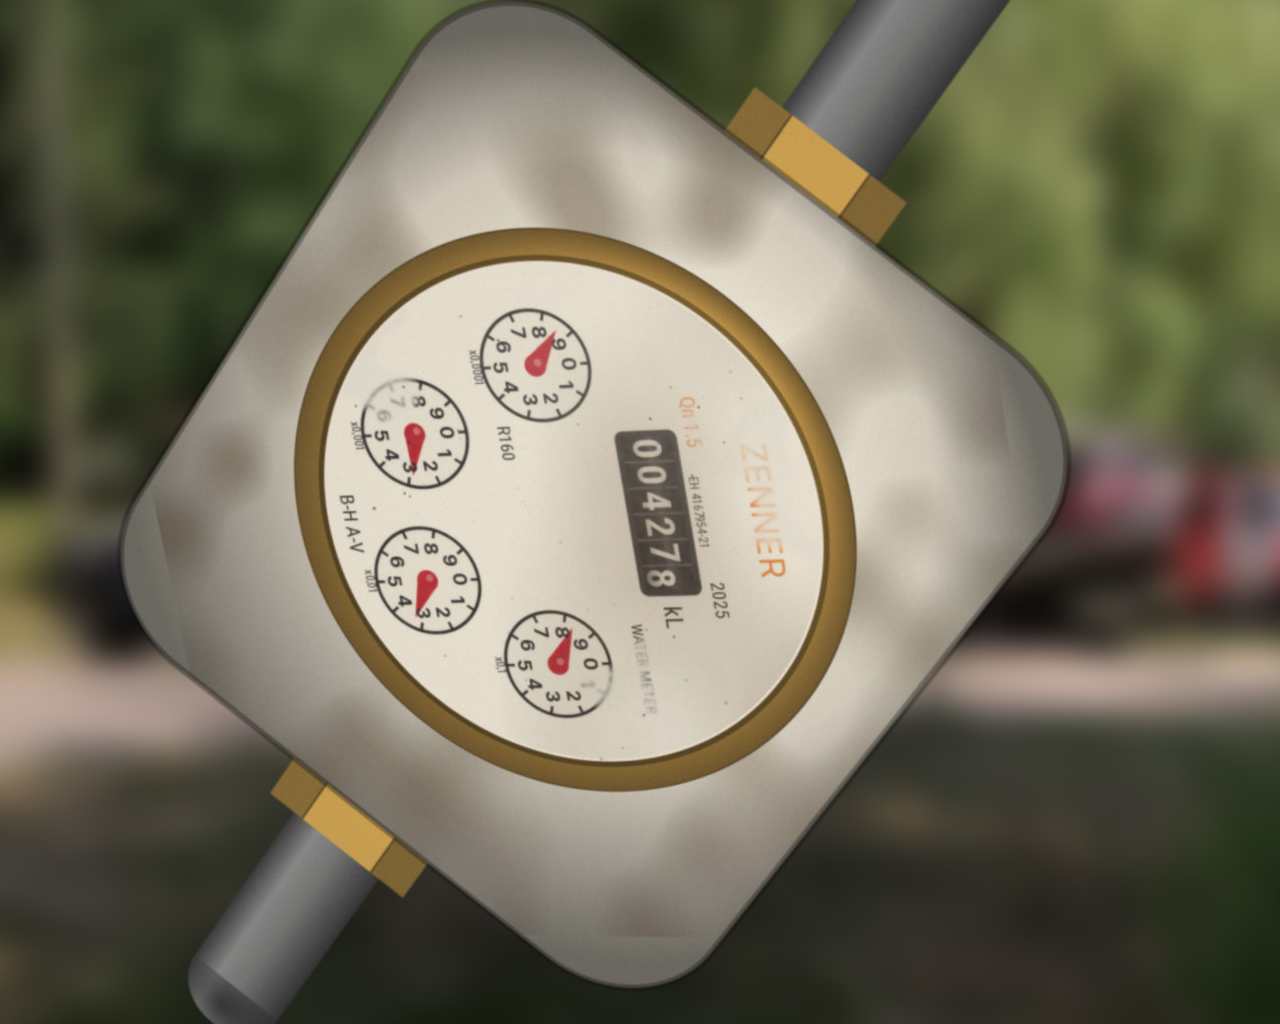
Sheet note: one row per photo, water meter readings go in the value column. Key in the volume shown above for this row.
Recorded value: 4277.8328 kL
